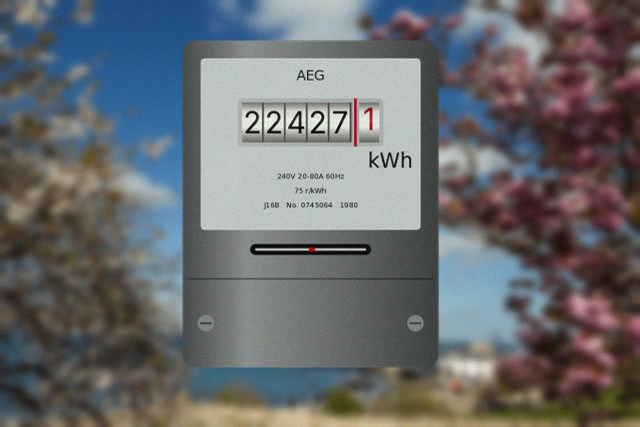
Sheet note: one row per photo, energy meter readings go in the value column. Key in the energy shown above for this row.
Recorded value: 22427.1 kWh
